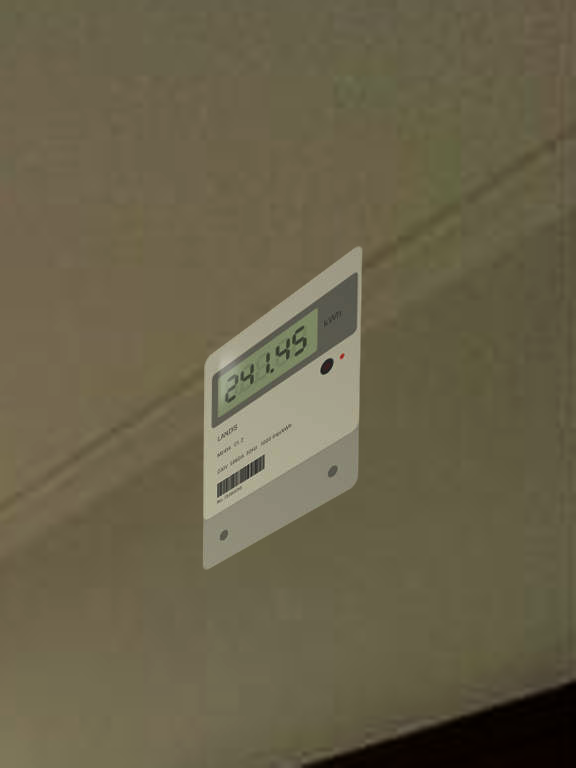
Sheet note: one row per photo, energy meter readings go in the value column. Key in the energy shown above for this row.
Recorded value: 241.45 kWh
